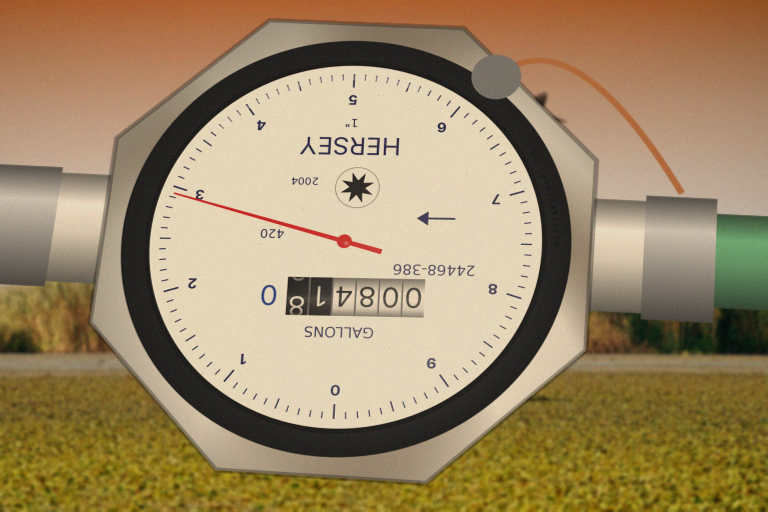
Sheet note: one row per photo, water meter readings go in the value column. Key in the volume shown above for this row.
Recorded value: 84182.9 gal
